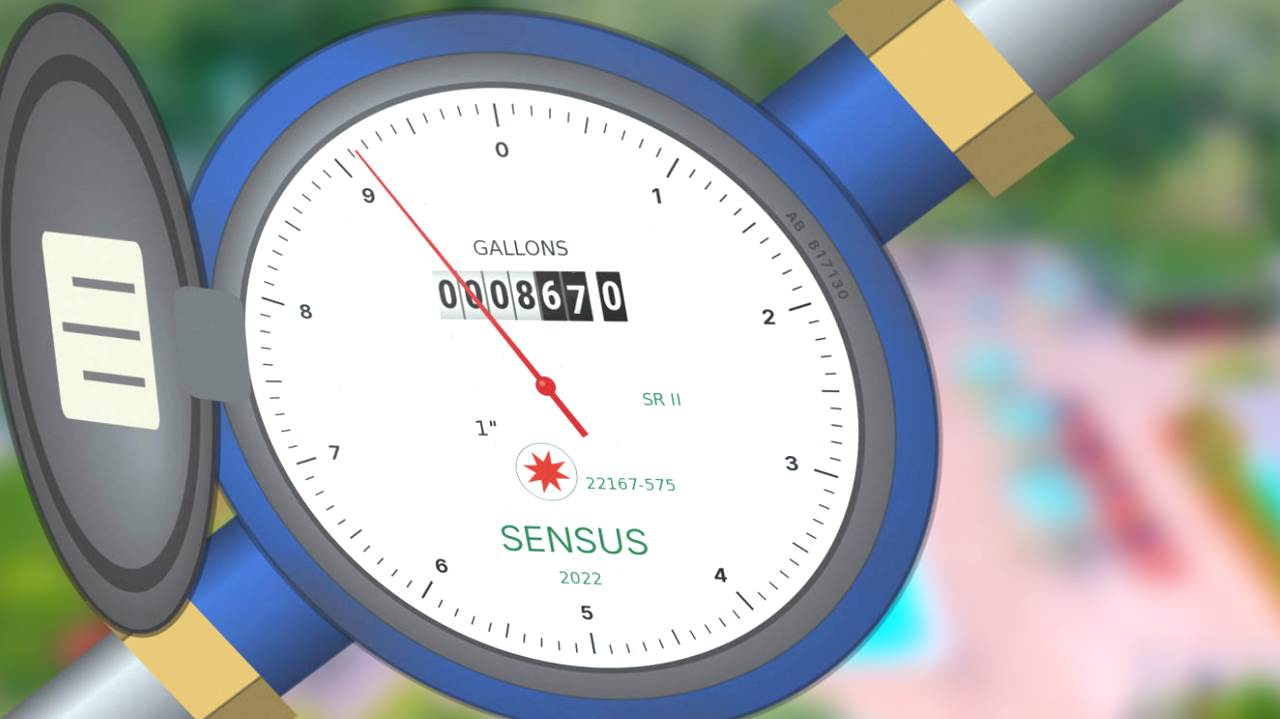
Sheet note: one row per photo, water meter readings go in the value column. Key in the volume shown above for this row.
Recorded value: 8669.1 gal
